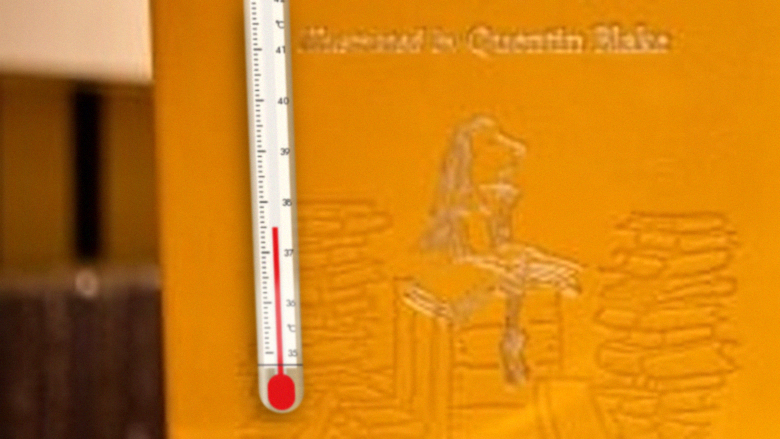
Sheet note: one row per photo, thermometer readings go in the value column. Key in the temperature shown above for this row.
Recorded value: 37.5 °C
